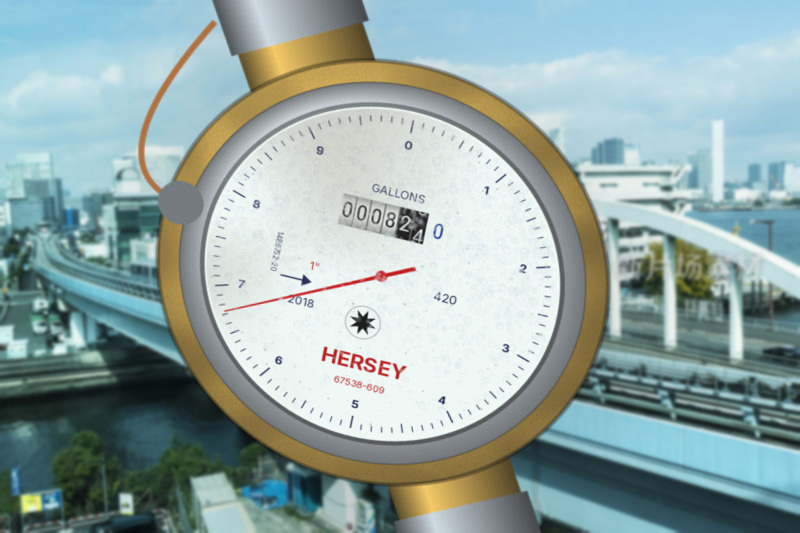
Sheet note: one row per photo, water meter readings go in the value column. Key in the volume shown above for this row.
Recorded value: 8236.7 gal
